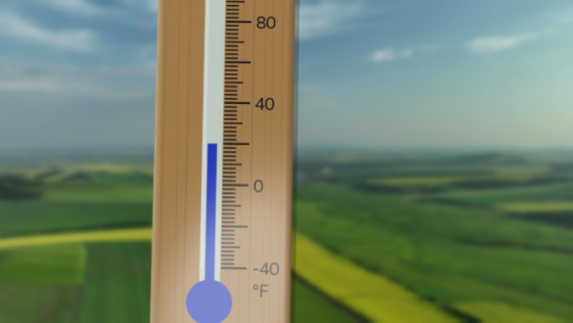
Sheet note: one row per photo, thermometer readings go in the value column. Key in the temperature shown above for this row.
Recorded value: 20 °F
